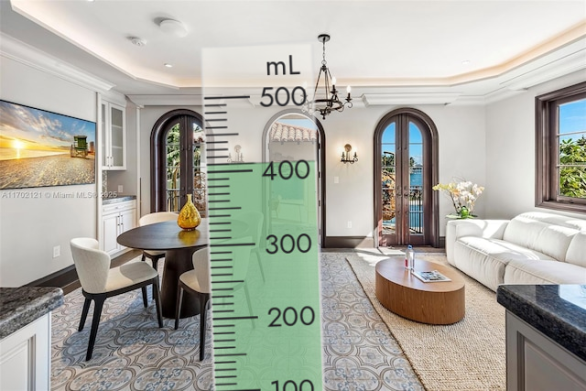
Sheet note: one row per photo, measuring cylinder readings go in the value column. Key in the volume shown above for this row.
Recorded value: 410 mL
